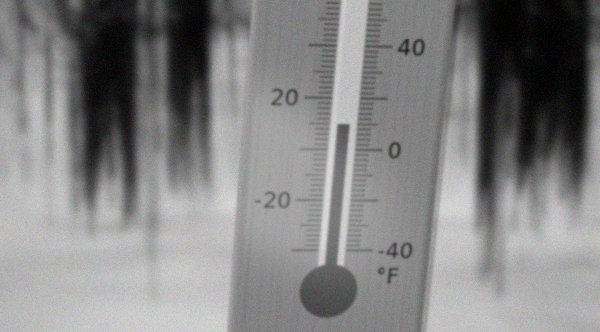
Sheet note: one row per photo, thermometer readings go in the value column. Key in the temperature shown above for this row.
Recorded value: 10 °F
